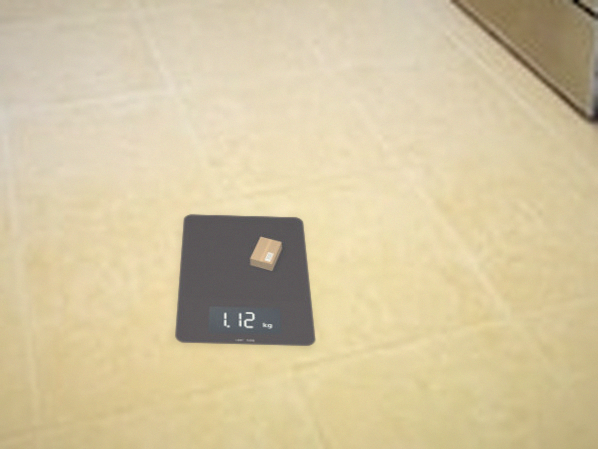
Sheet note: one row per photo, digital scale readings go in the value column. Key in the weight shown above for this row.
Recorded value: 1.12 kg
